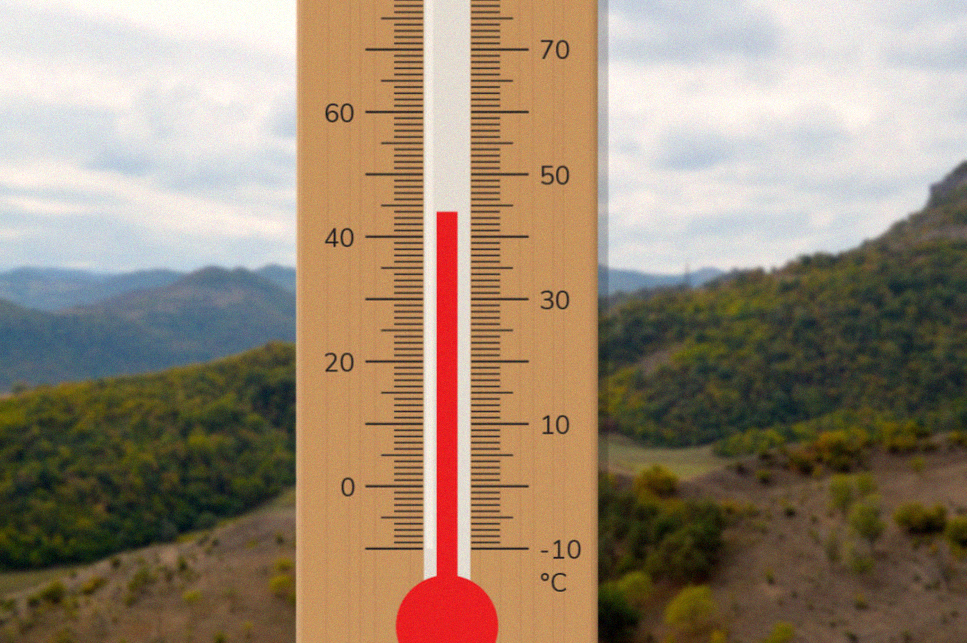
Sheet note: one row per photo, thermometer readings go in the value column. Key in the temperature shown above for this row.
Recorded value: 44 °C
